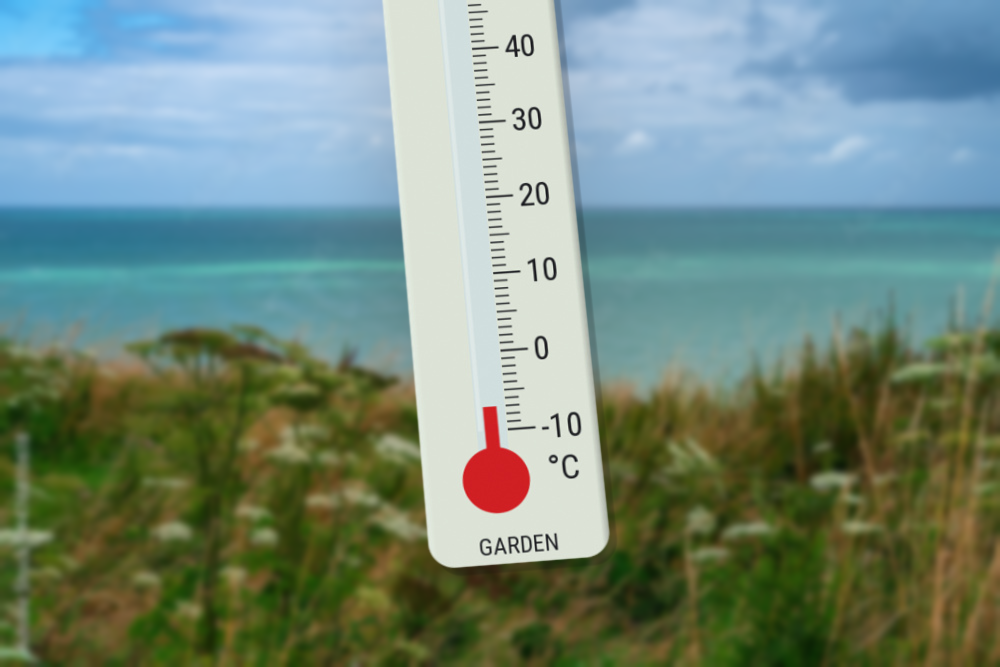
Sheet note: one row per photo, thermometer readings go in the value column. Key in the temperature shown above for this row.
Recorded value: -7 °C
